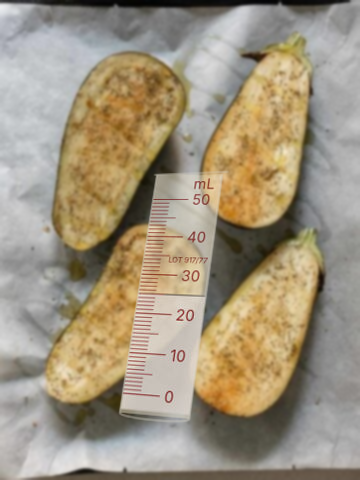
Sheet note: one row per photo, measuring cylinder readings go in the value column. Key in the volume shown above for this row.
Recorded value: 25 mL
